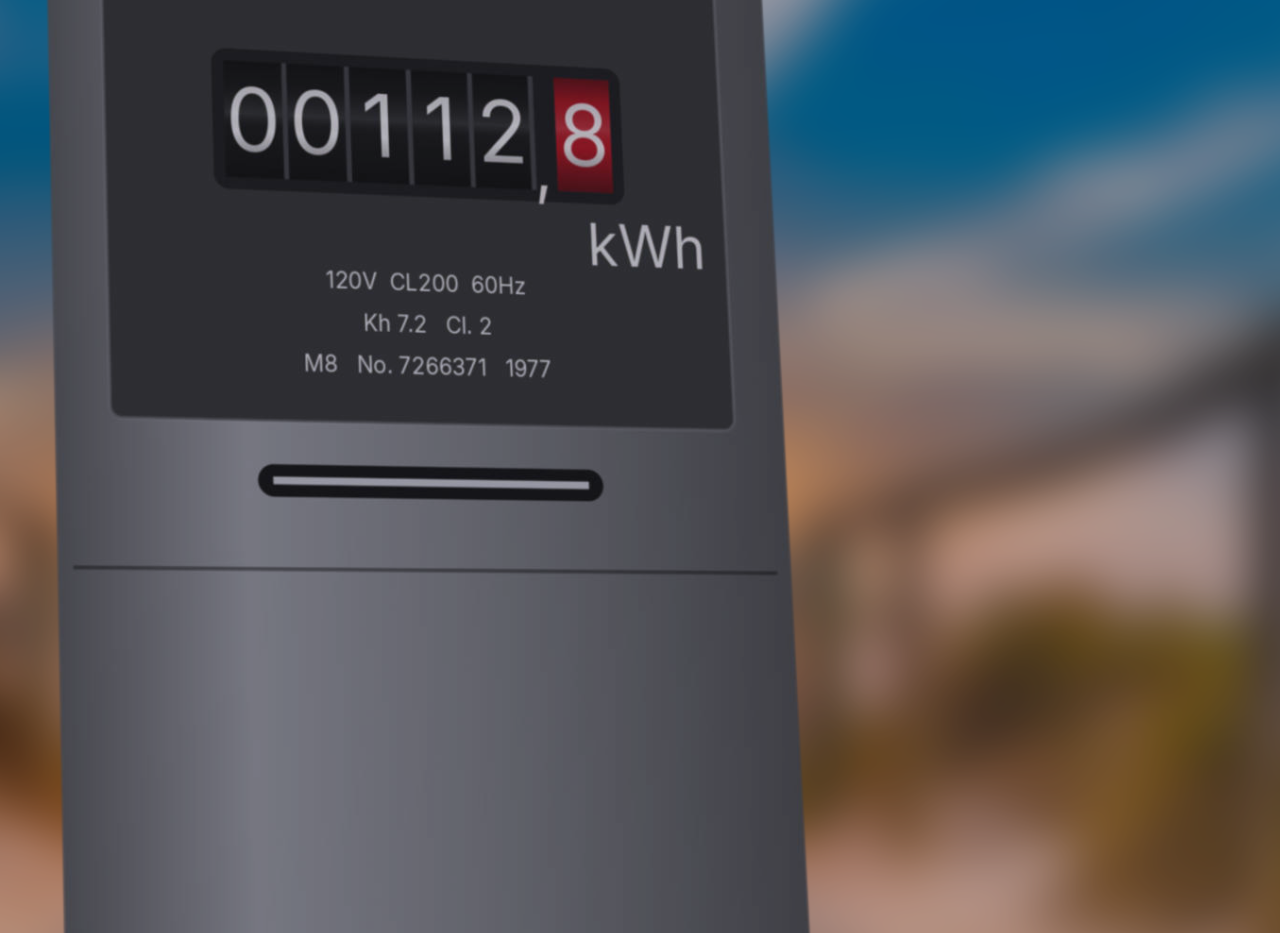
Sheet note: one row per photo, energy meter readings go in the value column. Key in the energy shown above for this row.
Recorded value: 112.8 kWh
